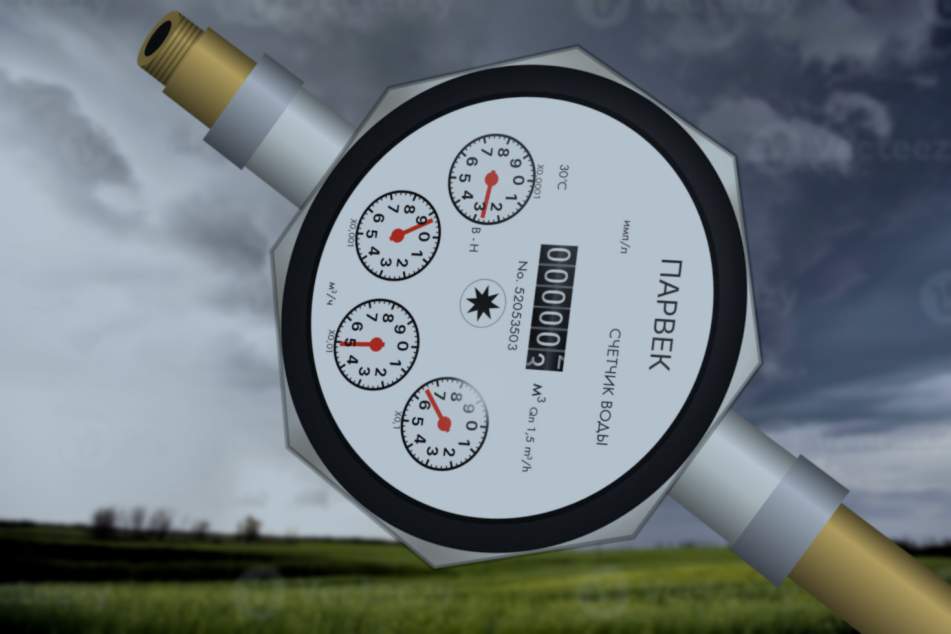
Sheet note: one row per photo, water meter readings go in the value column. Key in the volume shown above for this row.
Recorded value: 2.6492 m³
